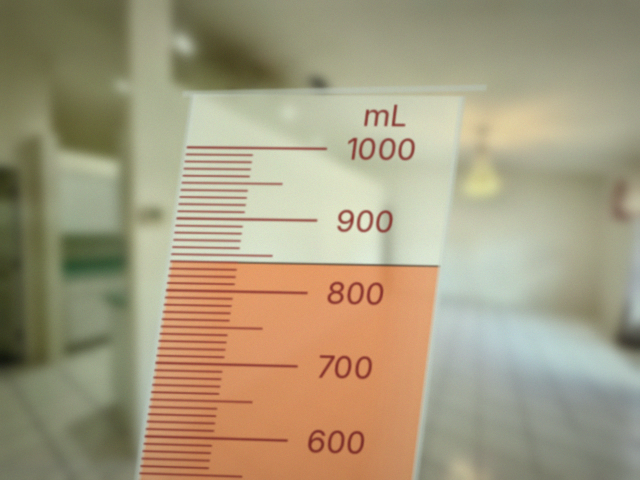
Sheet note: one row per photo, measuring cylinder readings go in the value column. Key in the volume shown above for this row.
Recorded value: 840 mL
